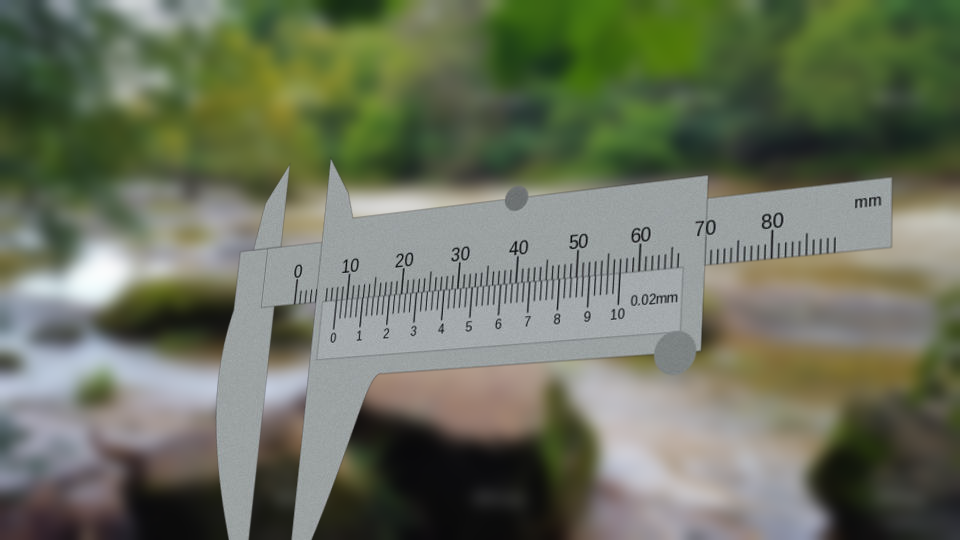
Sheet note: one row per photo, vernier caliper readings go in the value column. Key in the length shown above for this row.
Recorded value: 8.0 mm
